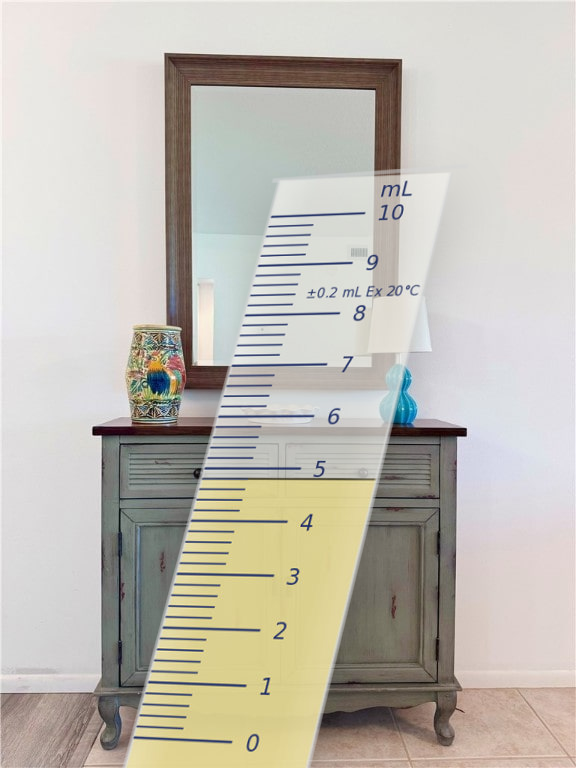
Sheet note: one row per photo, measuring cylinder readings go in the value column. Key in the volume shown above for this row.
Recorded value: 4.8 mL
